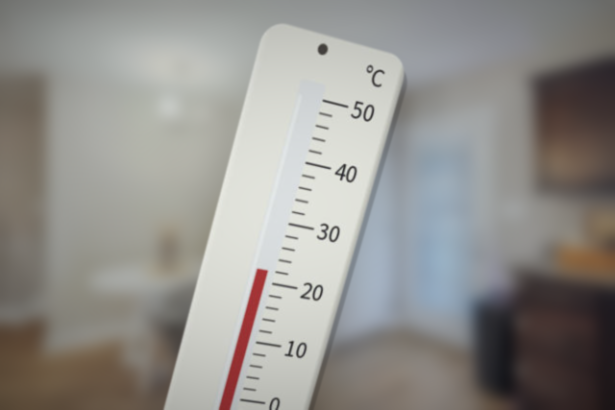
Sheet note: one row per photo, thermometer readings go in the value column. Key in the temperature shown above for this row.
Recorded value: 22 °C
